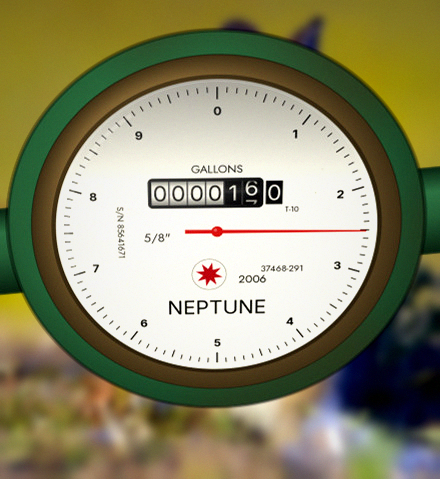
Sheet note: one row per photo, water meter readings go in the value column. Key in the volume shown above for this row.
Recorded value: 162.5 gal
